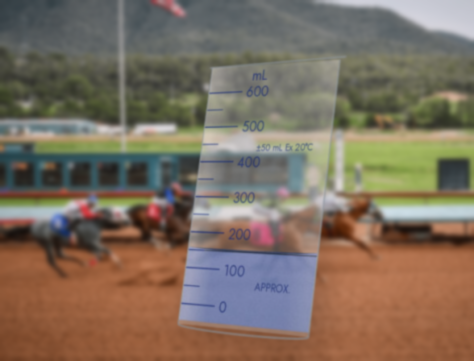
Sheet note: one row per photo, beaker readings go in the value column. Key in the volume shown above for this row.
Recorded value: 150 mL
